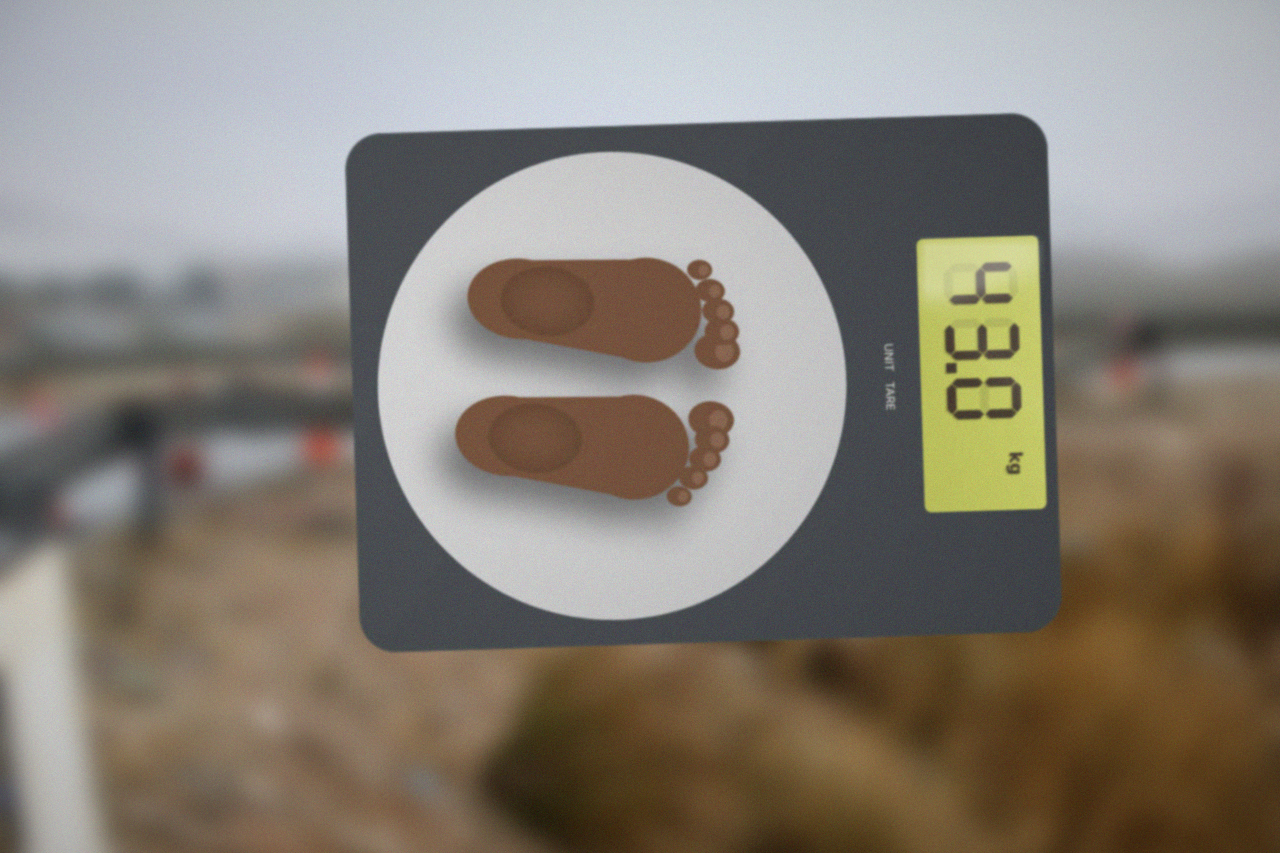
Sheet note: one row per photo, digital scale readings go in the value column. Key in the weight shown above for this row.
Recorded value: 43.0 kg
